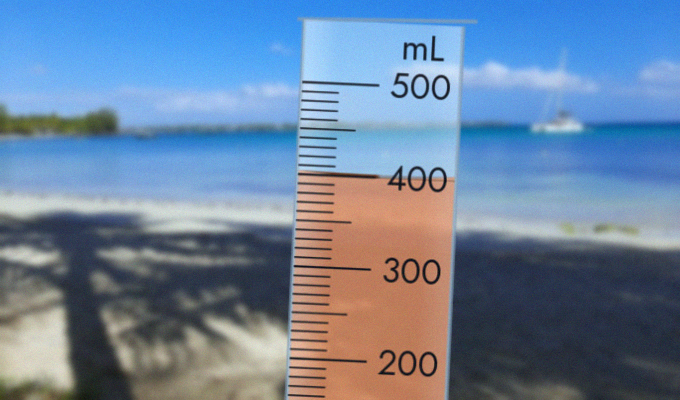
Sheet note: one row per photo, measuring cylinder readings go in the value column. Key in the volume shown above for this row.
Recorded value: 400 mL
